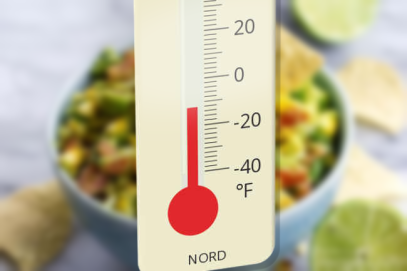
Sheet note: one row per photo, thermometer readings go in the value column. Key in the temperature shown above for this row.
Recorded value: -12 °F
